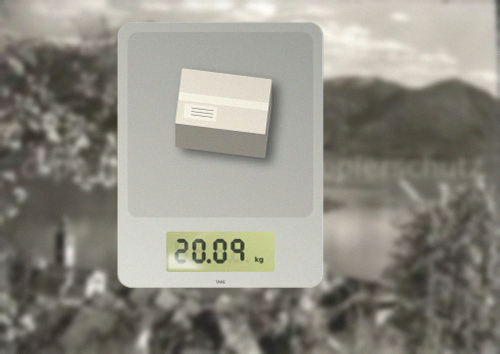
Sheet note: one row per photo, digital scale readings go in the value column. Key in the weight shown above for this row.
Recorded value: 20.09 kg
